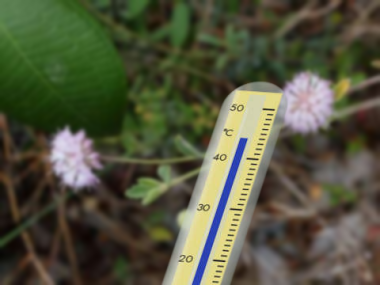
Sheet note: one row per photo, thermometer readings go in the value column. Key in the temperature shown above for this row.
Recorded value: 44 °C
